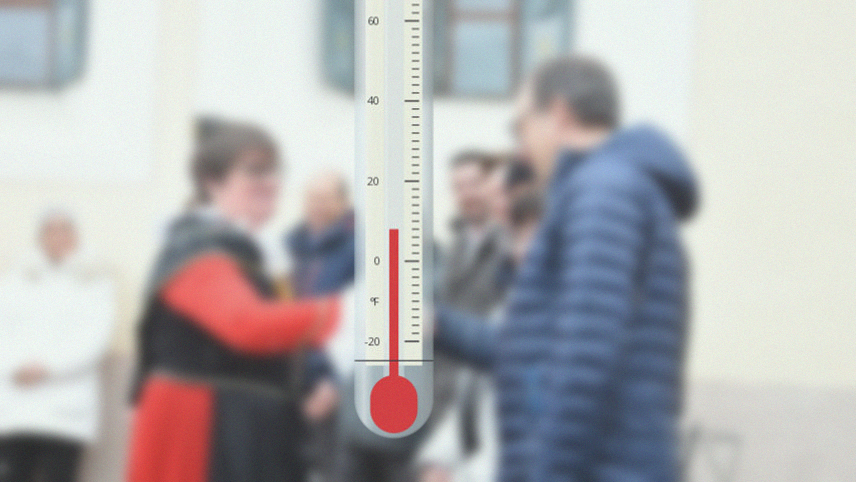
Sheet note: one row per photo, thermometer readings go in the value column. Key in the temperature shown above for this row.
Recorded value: 8 °F
